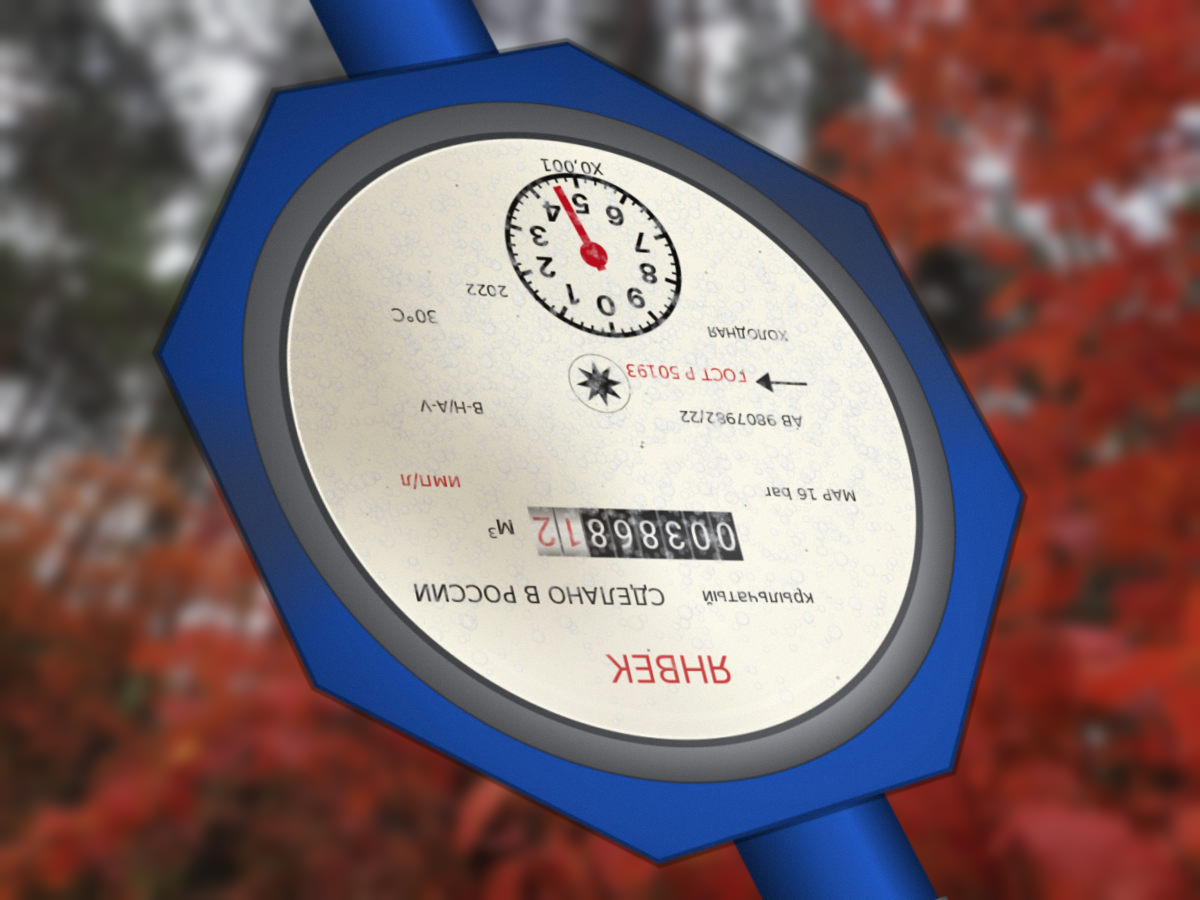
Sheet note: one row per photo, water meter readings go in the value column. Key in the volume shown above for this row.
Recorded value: 3868.124 m³
